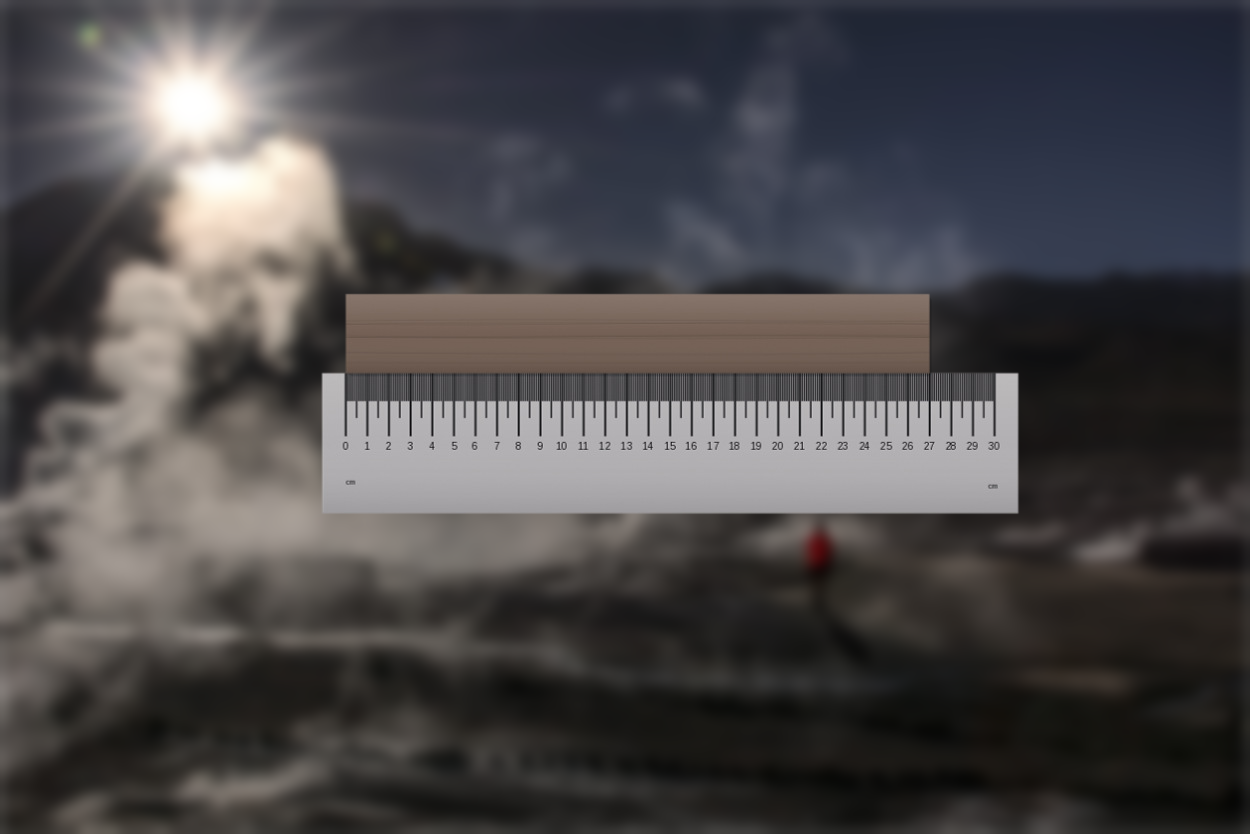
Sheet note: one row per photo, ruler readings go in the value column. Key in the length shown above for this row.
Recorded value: 27 cm
